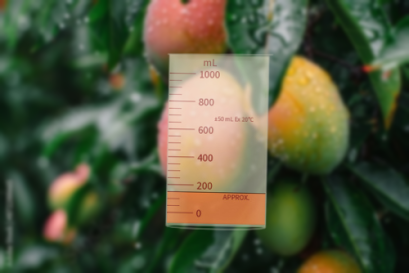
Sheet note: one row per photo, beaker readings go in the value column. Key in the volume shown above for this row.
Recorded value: 150 mL
